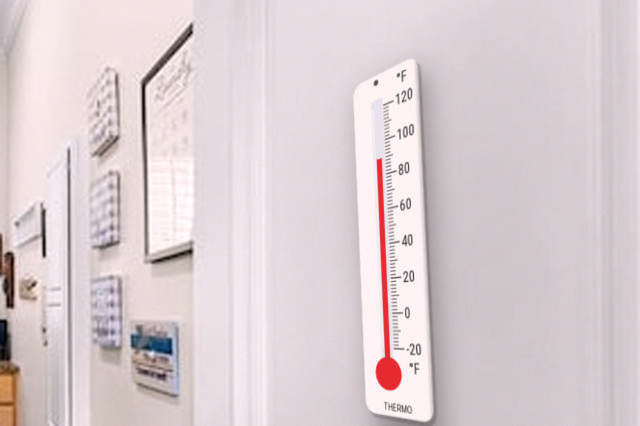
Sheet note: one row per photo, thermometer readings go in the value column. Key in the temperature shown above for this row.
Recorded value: 90 °F
